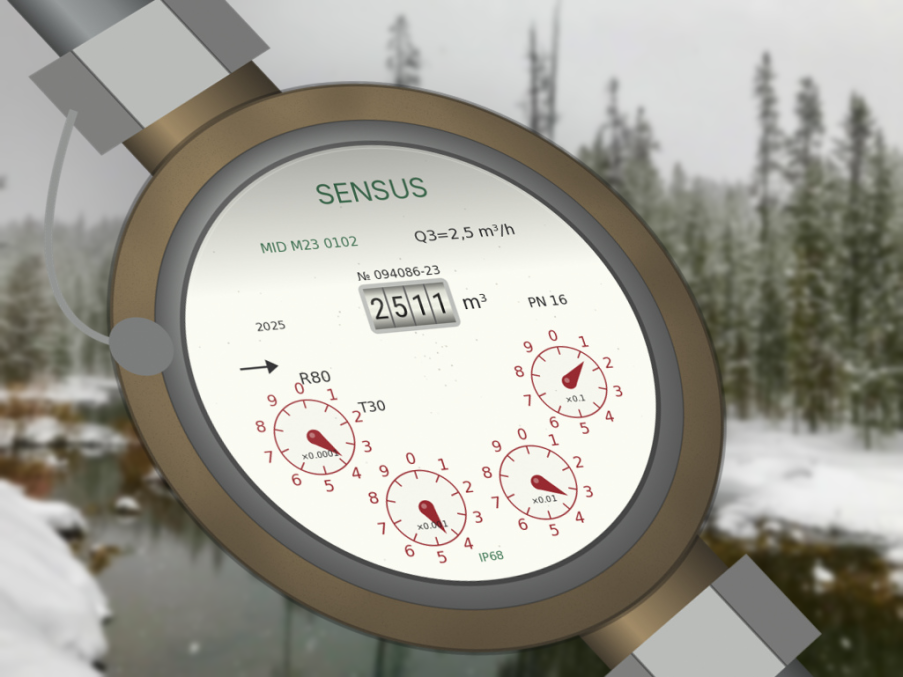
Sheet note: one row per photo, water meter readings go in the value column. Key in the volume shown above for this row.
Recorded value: 2511.1343 m³
